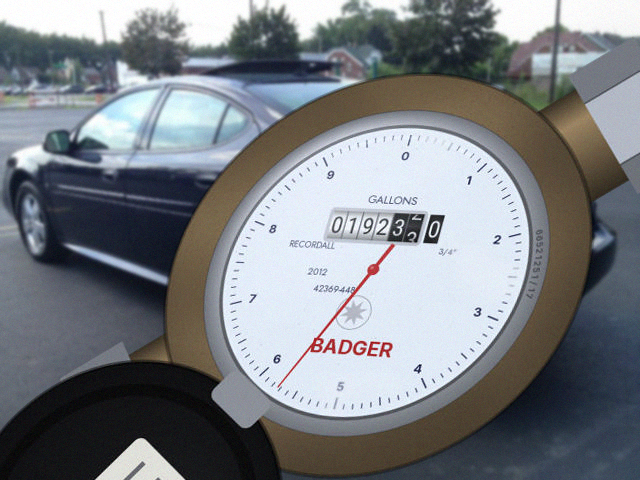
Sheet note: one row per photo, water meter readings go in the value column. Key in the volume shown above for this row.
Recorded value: 192325.7 gal
